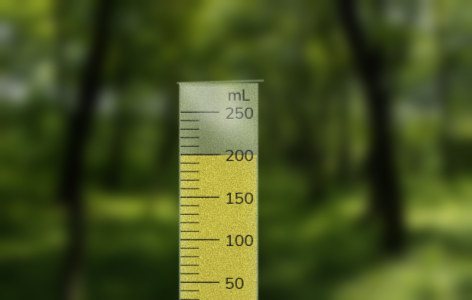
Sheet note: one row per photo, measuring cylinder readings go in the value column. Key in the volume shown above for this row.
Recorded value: 200 mL
